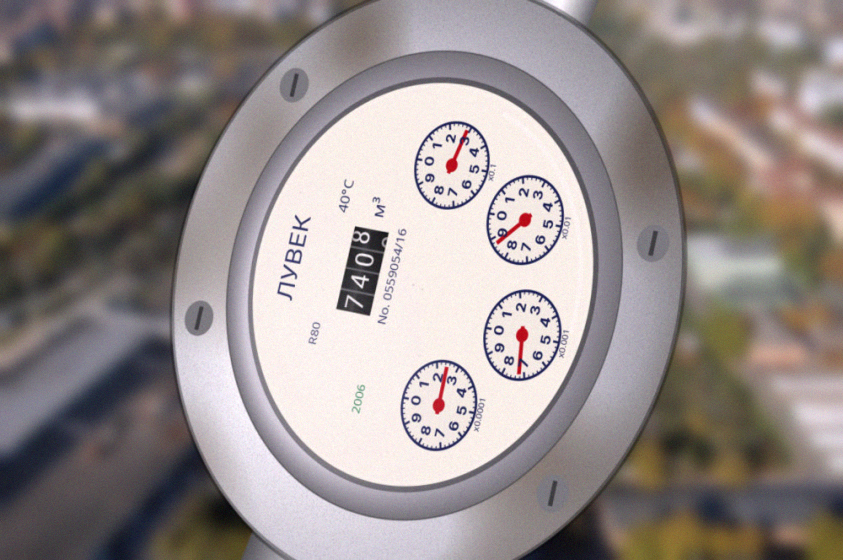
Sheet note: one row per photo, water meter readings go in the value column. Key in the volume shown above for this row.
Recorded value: 7408.2872 m³
